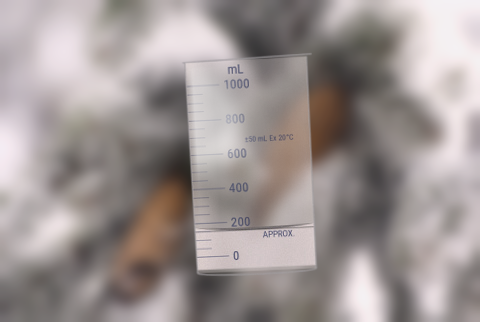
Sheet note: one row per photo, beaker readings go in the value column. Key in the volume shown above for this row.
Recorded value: 150 mL
